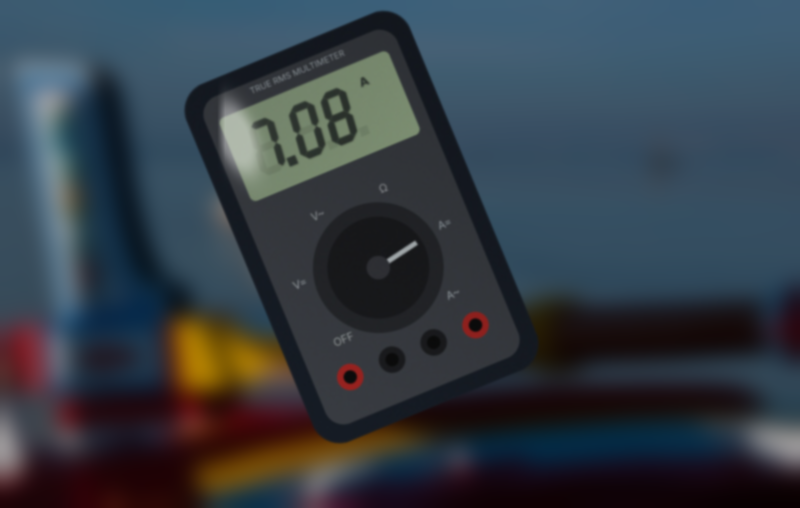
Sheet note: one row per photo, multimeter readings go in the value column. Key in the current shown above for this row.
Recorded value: 7.08 A
